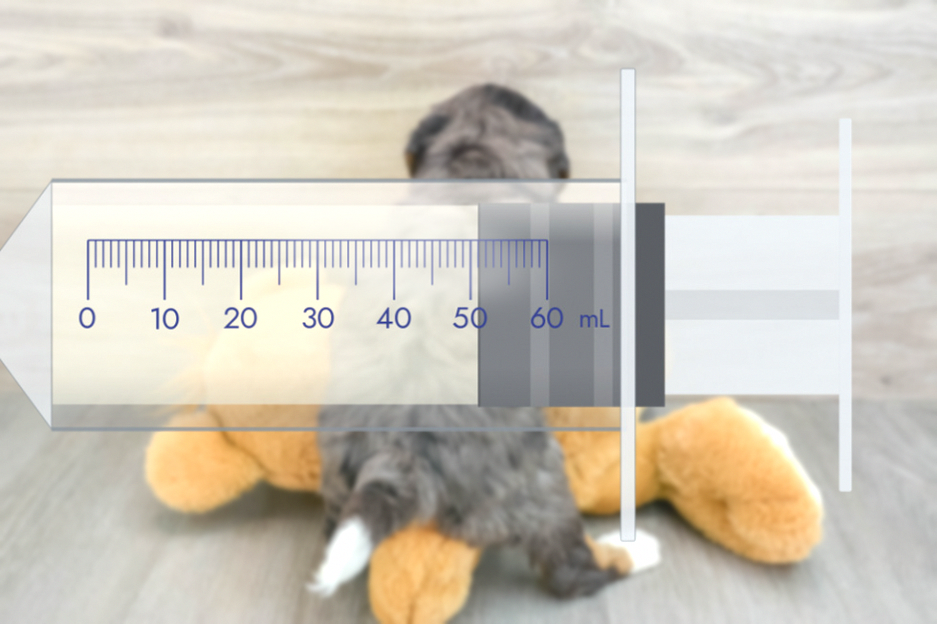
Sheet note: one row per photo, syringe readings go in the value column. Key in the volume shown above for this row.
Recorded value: 51 mL
